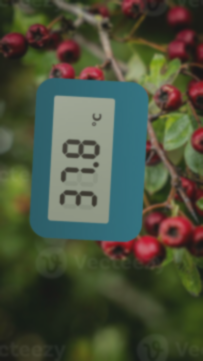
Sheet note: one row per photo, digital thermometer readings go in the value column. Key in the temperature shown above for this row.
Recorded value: 37.8 °C
